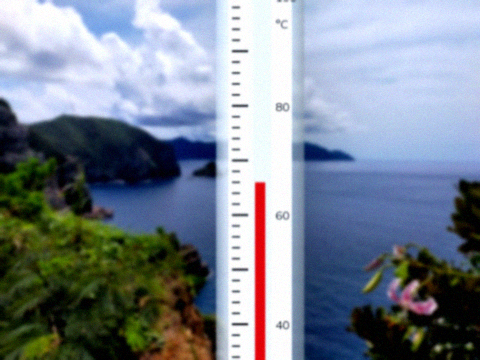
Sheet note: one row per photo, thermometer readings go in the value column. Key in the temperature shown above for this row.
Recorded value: 66 °C
